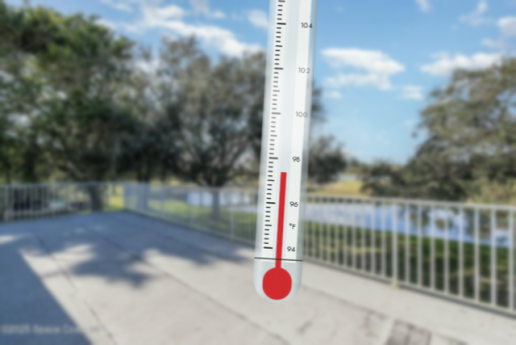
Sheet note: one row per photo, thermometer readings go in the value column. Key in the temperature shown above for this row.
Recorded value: 97.4 °F
